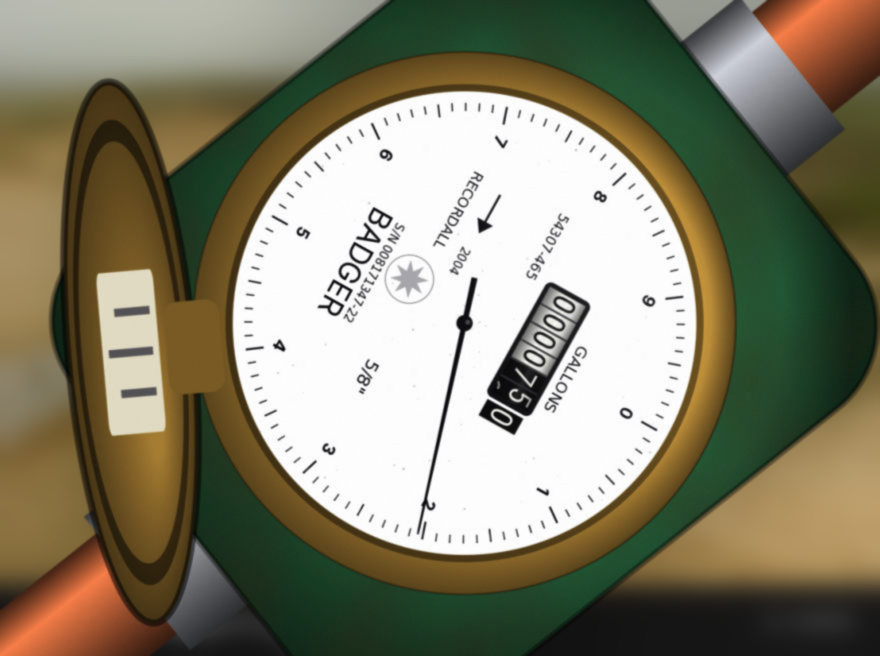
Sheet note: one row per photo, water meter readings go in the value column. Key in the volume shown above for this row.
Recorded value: 752.0 gal
